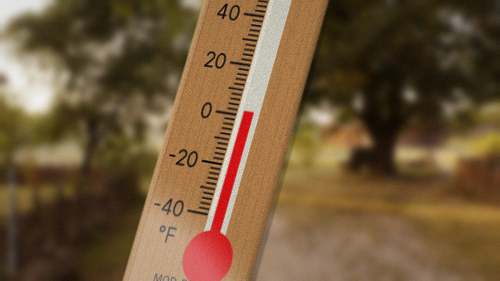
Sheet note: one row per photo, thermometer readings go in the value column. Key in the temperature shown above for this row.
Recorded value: 2 °F
